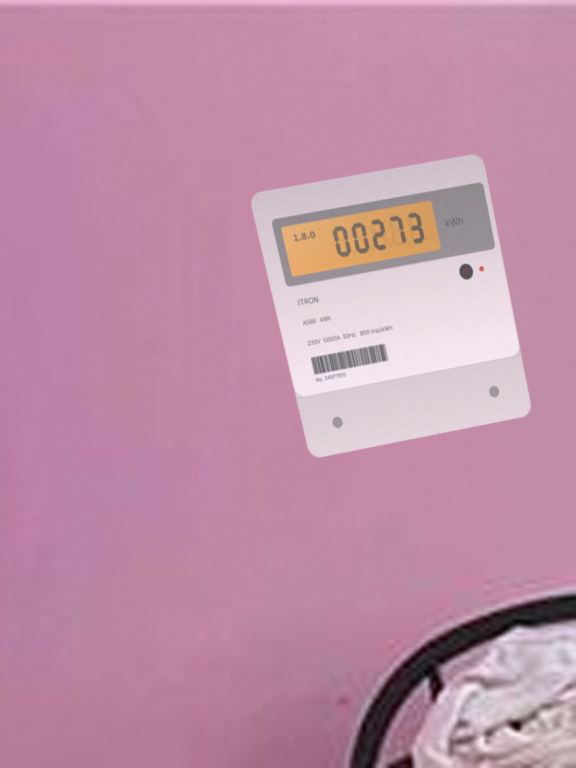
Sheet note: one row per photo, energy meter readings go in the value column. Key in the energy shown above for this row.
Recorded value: 273 kWh
